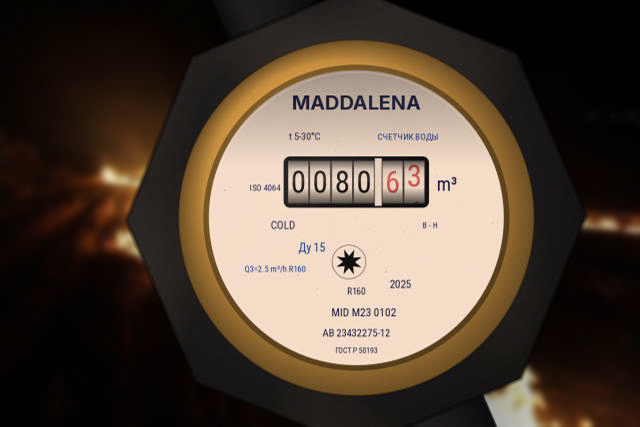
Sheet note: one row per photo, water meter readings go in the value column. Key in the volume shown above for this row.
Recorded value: 80.63 m³
